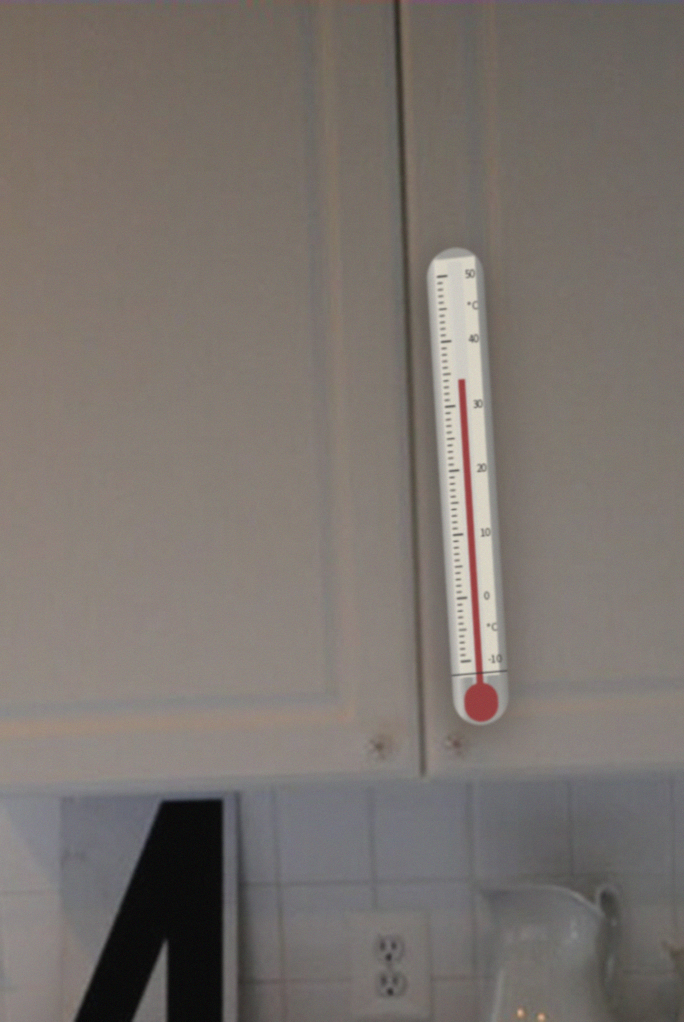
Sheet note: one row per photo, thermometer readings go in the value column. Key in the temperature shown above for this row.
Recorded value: 34 °C
